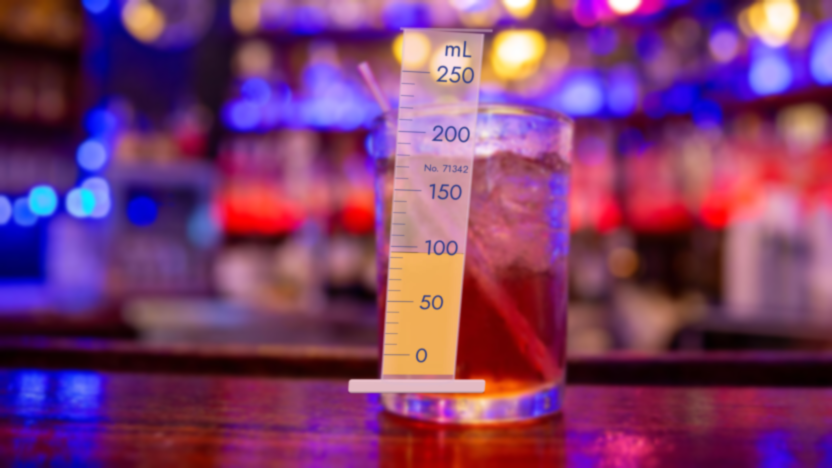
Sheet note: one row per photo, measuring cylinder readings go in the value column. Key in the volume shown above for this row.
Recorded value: 95 mL
